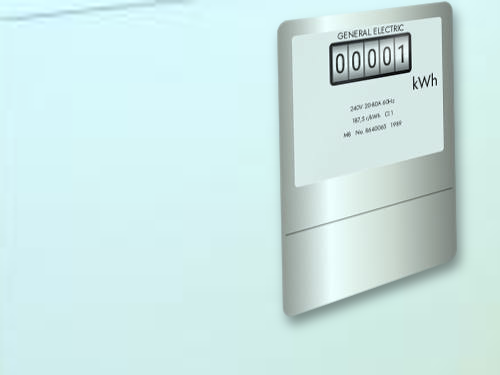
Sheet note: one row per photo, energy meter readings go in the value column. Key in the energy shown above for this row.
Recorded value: 1 kWh
